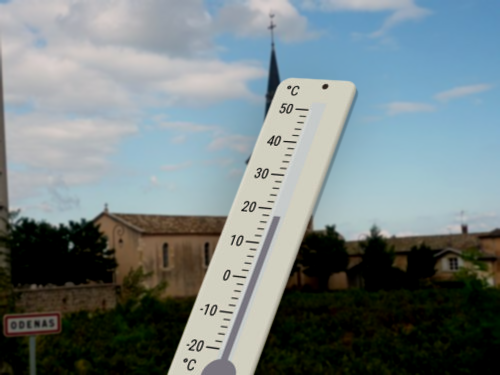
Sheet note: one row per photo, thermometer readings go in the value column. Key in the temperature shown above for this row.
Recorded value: 18 °C
